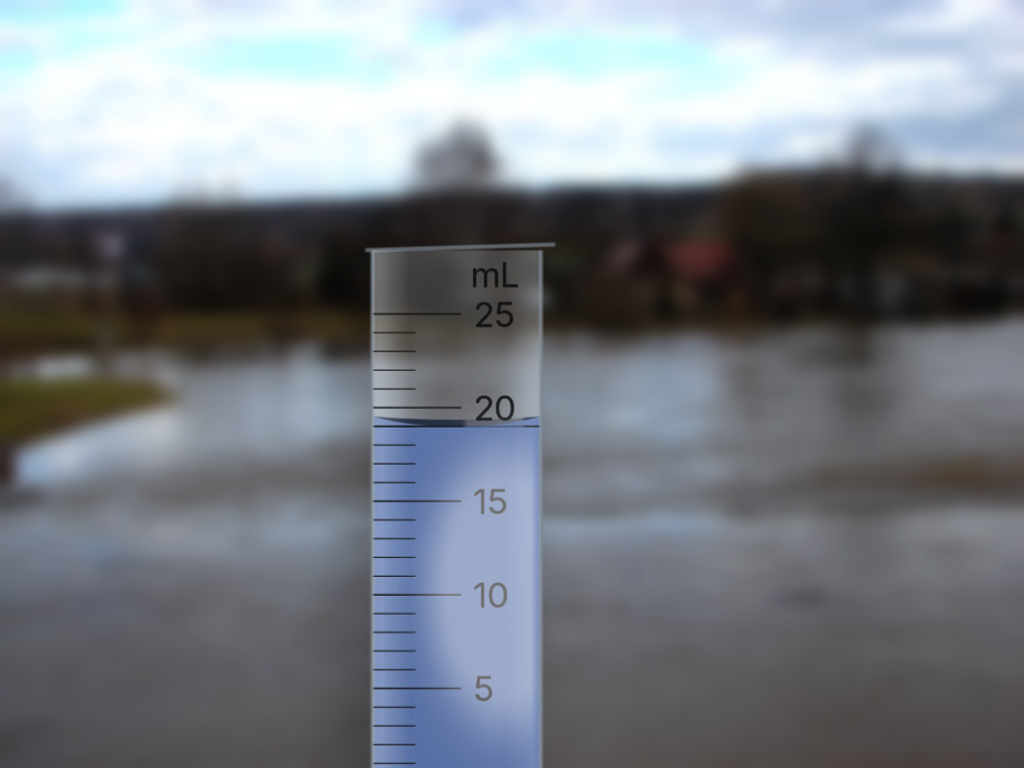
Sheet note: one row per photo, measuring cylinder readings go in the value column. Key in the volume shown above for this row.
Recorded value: 19 mL
